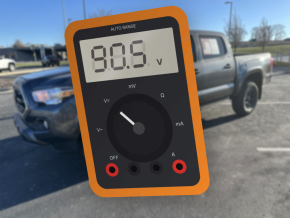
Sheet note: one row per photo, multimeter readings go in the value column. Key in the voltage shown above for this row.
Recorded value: 90.5 V
